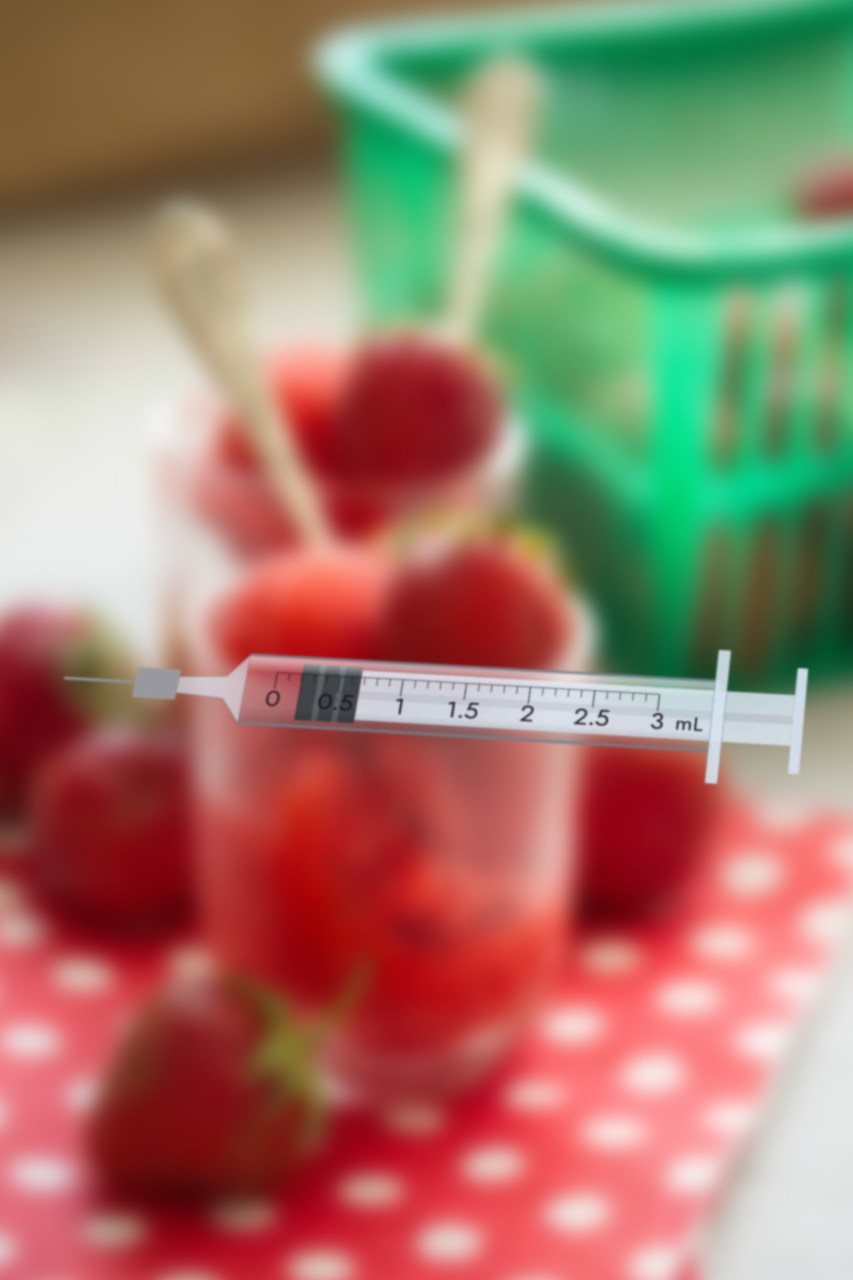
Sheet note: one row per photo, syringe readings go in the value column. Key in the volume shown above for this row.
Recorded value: 0.2 mL
